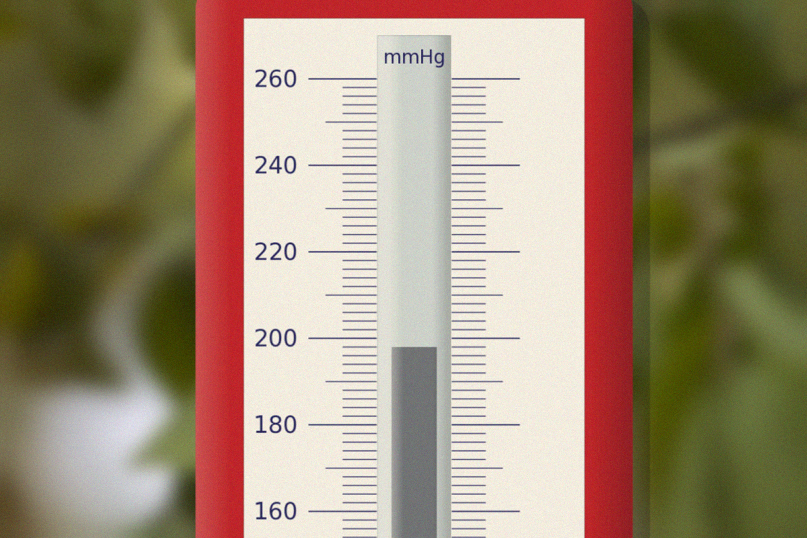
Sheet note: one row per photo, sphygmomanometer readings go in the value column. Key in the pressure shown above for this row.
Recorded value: 198 mmHg
